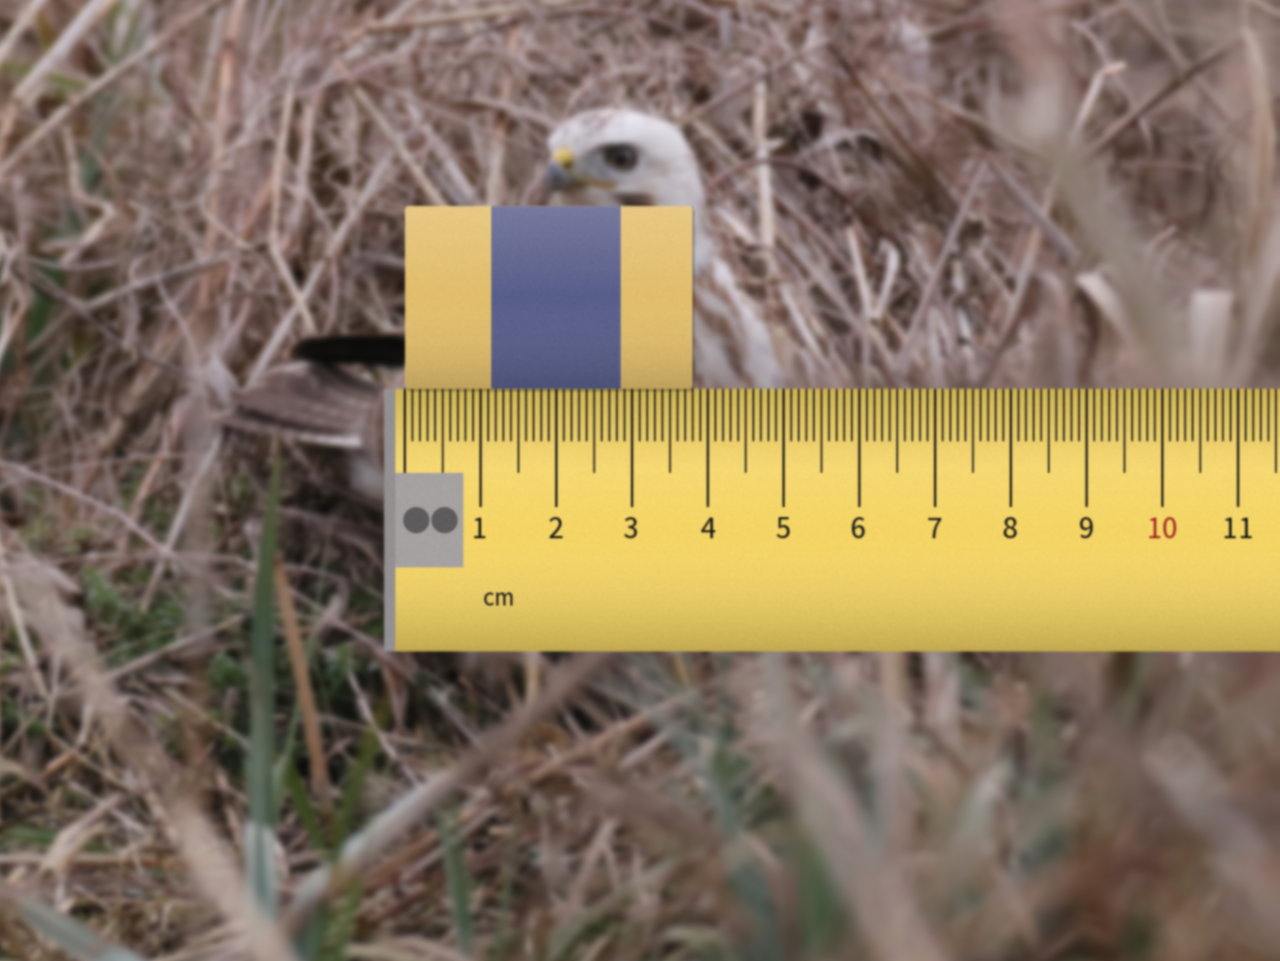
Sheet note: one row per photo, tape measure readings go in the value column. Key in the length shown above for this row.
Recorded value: 3.8 cm
